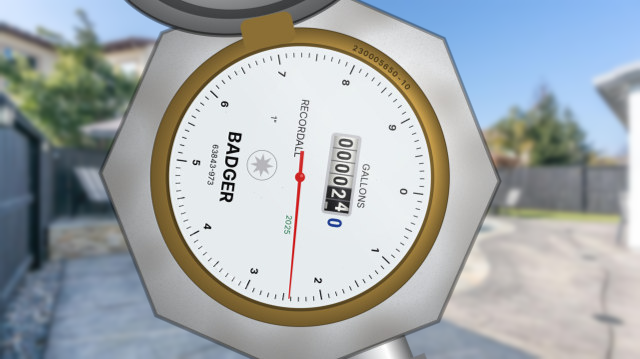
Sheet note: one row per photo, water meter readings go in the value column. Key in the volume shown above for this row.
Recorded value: 242.4 gal
